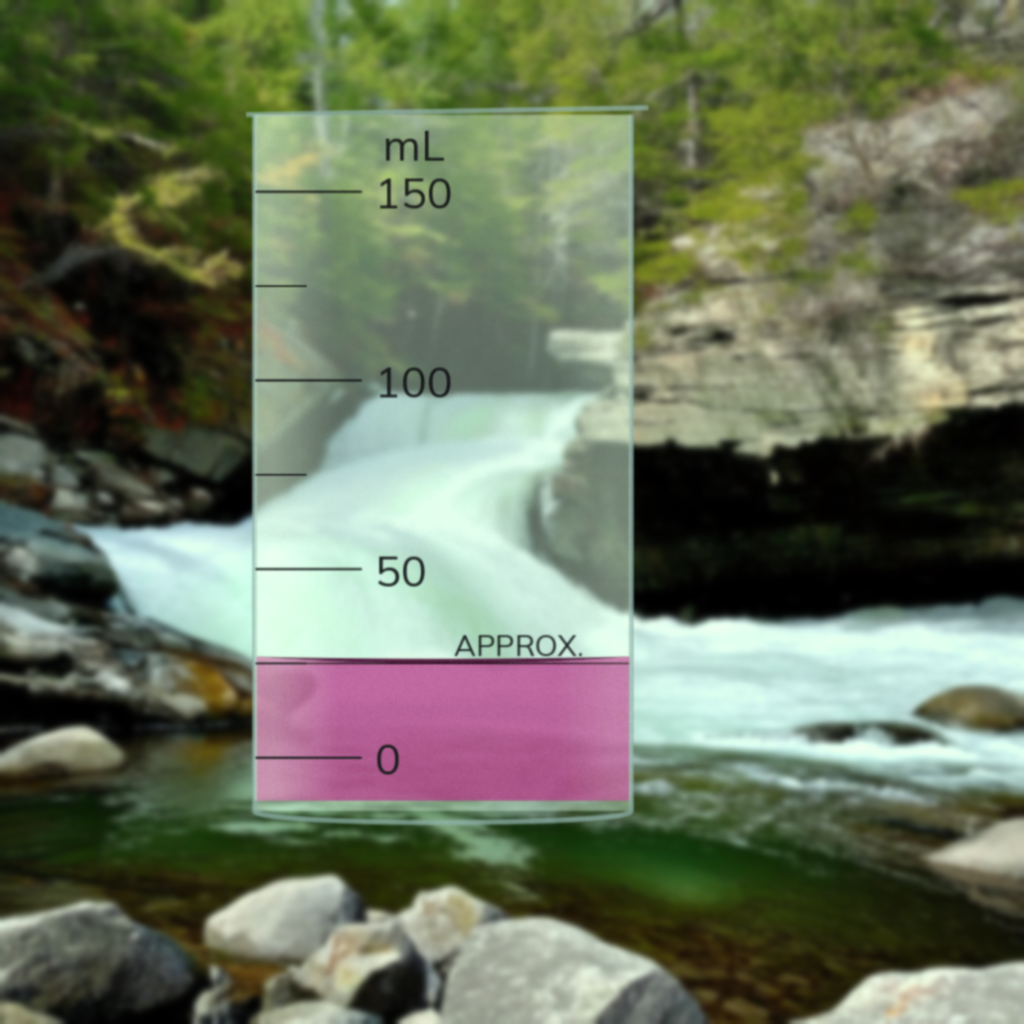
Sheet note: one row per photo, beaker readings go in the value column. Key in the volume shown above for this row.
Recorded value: 25 mL
